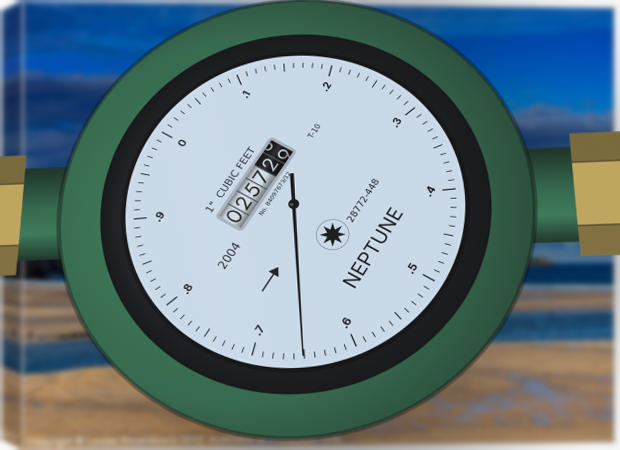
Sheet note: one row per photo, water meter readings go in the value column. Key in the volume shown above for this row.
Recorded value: 25728.65 ft³
